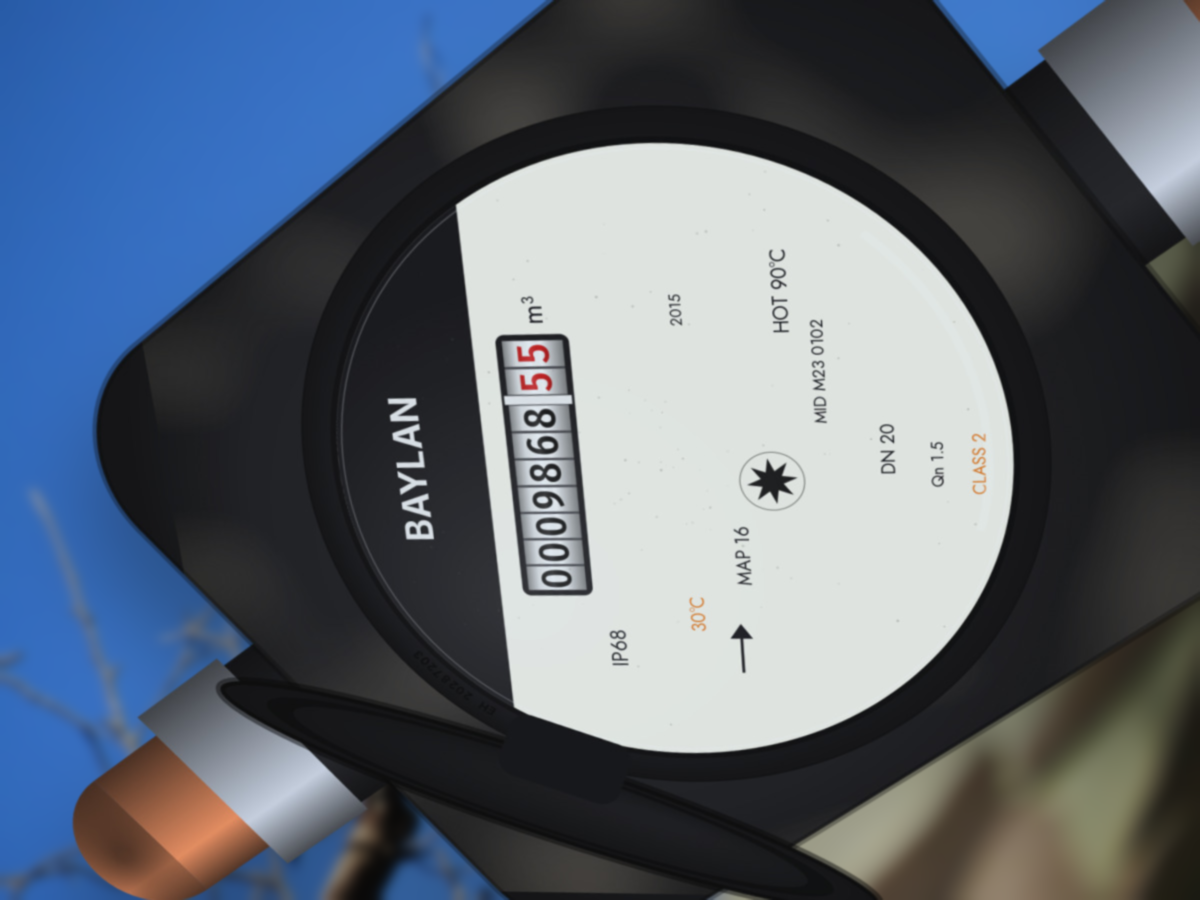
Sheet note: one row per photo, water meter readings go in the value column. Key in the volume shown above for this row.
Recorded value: 9868.55 m³
